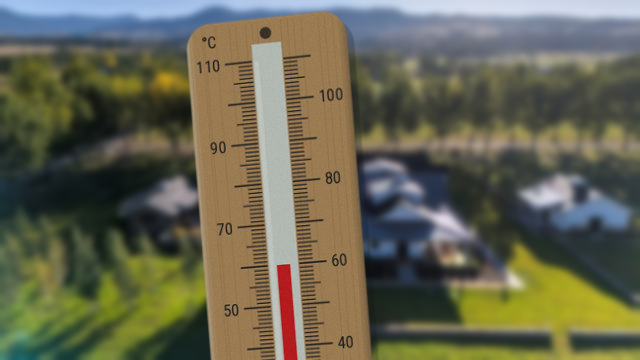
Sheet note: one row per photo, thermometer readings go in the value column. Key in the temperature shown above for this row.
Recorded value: 60 °C
